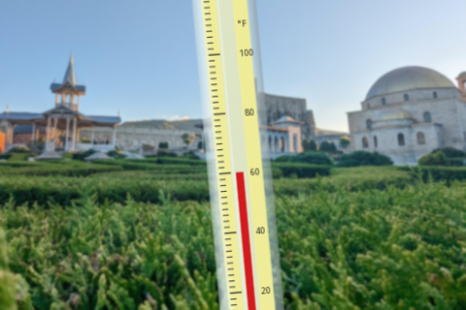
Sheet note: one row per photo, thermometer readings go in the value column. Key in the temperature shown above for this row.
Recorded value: 60 °F
